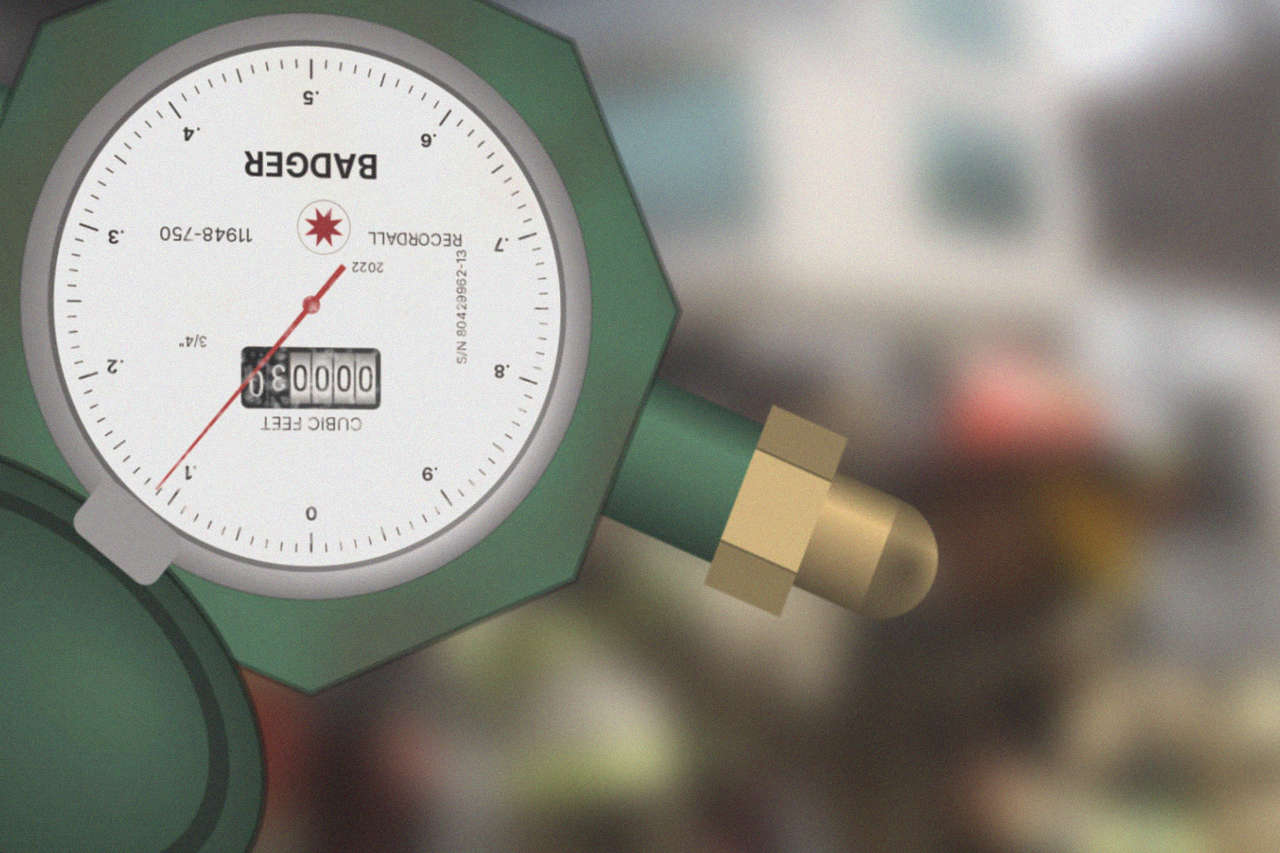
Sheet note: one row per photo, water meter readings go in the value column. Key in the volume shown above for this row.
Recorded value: 30.11 ft³
